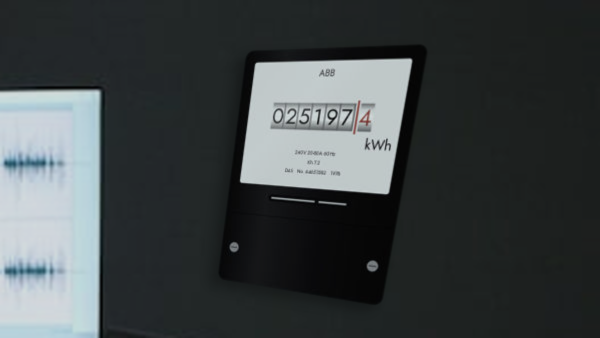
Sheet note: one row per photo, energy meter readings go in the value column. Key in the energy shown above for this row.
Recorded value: 25197.4 kWh
